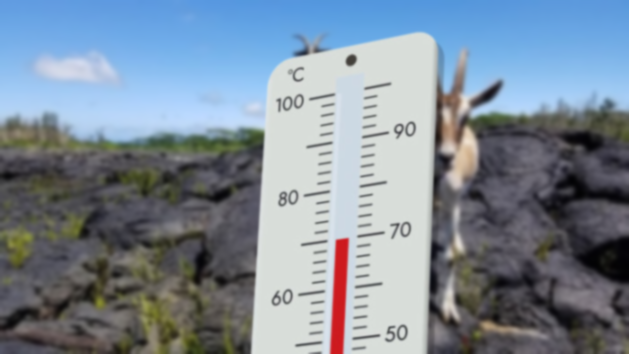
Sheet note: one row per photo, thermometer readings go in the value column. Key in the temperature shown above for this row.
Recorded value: 70 °C
